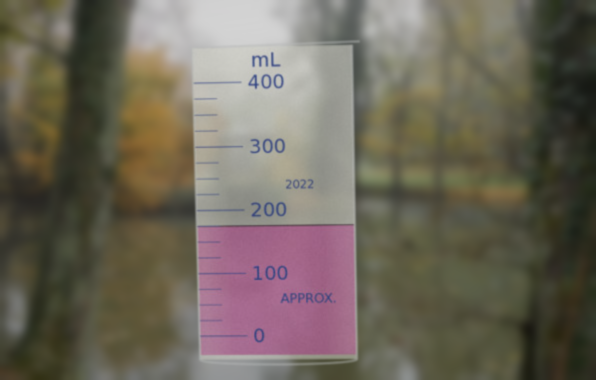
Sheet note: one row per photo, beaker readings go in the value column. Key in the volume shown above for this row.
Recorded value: 175 mL
